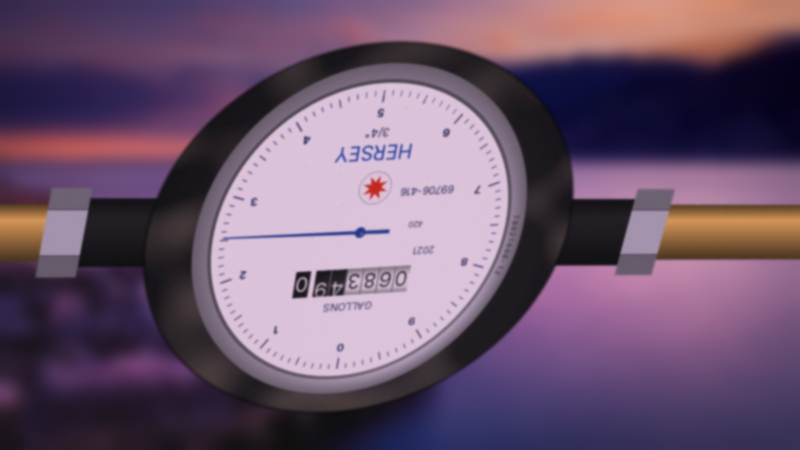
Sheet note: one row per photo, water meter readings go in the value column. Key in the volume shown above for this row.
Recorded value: 683492.5 gal
